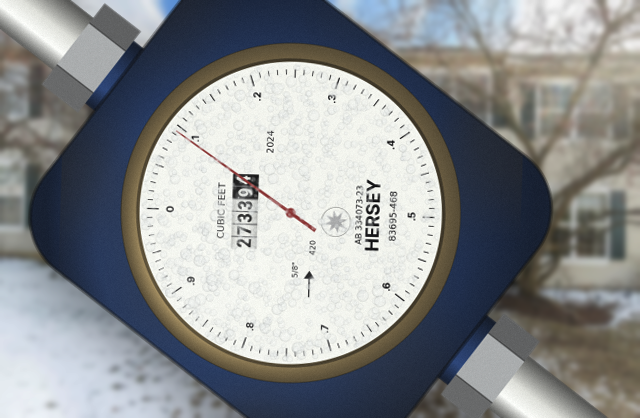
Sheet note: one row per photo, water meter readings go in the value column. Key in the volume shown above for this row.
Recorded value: 273394.09 ft³
